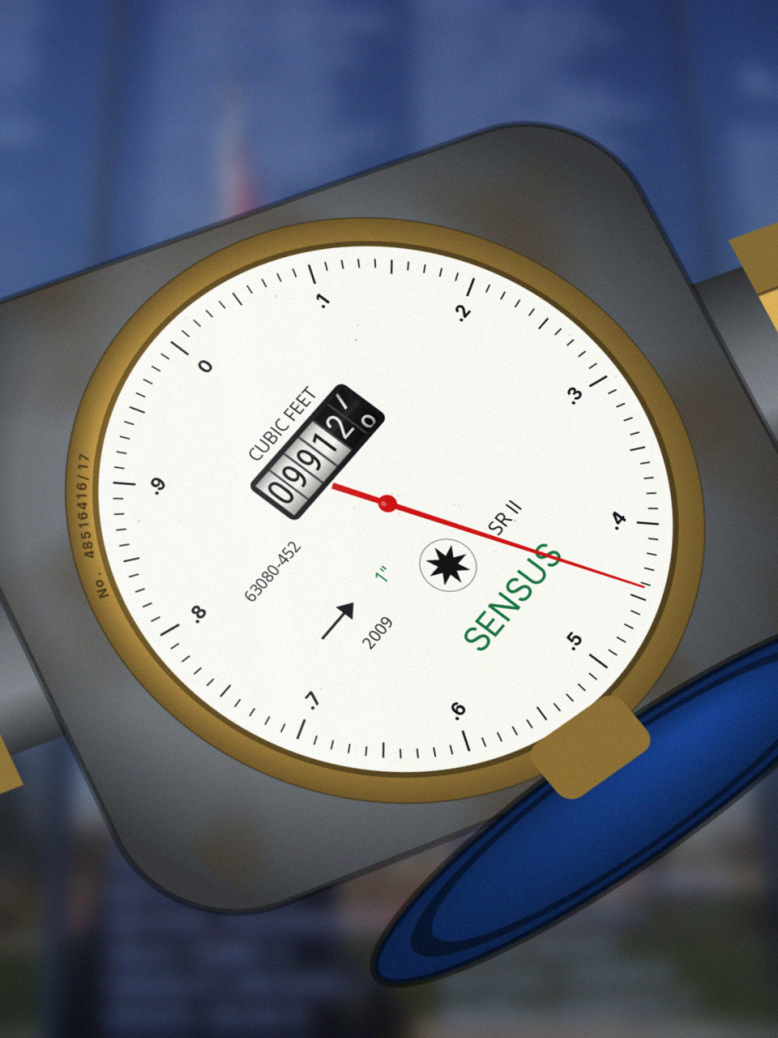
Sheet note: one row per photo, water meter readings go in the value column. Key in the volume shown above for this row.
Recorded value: 99127.44 ft³
